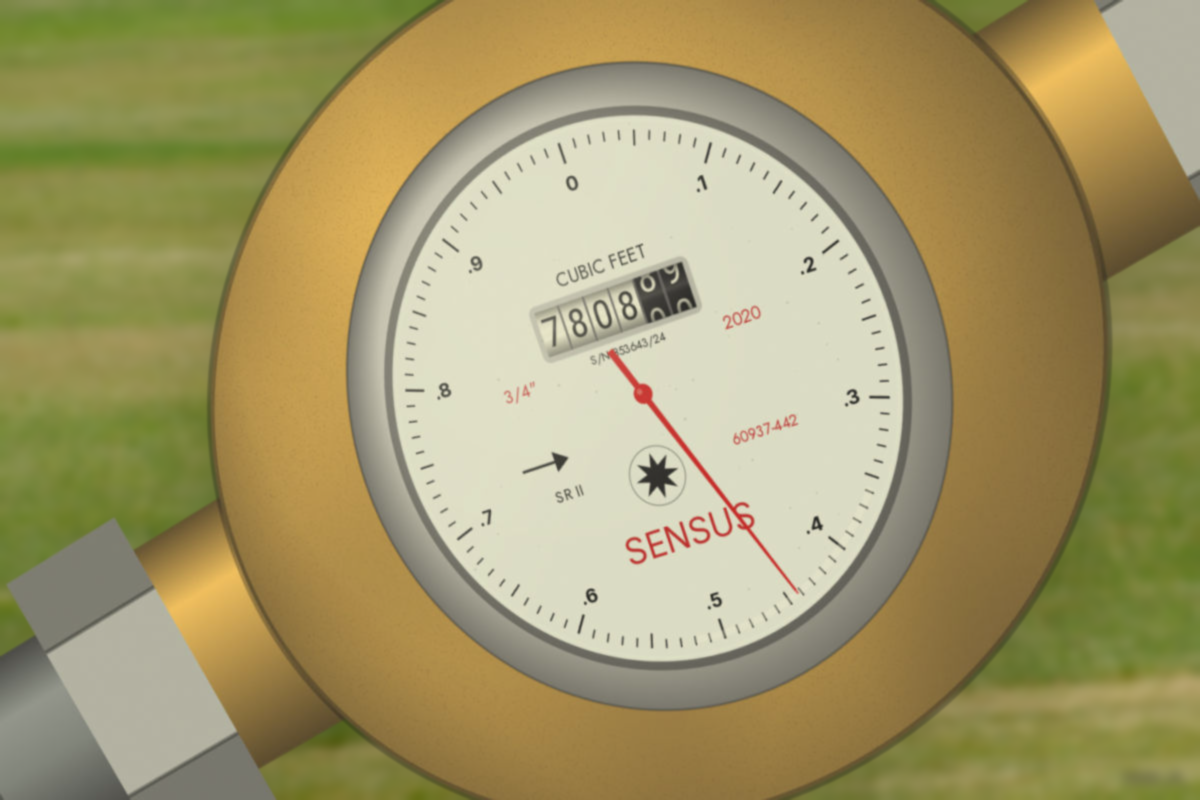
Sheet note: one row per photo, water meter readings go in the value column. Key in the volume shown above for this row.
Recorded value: 780889.44 ft³
